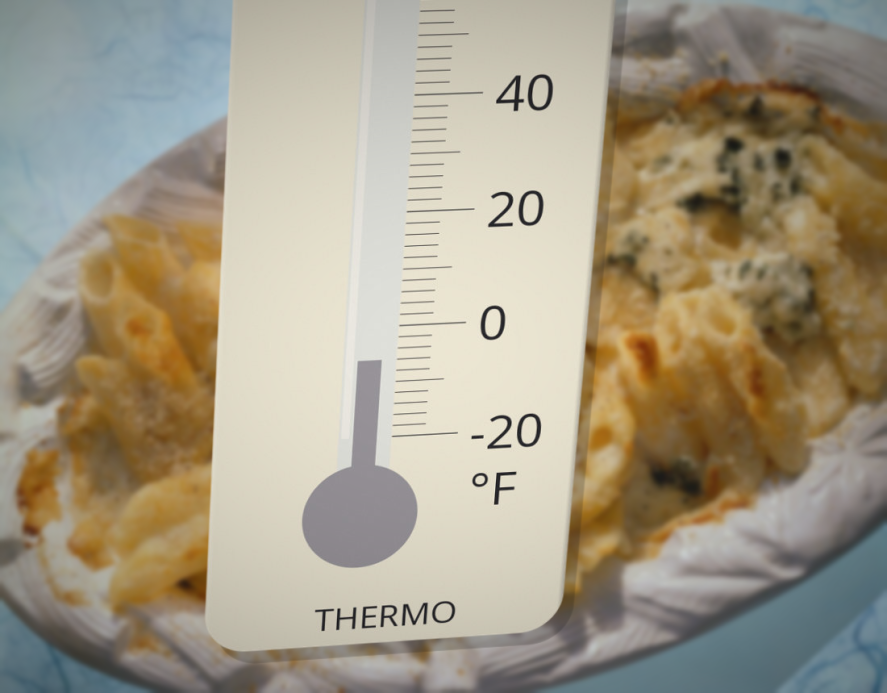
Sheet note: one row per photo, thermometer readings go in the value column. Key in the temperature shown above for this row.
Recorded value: -6 °F
